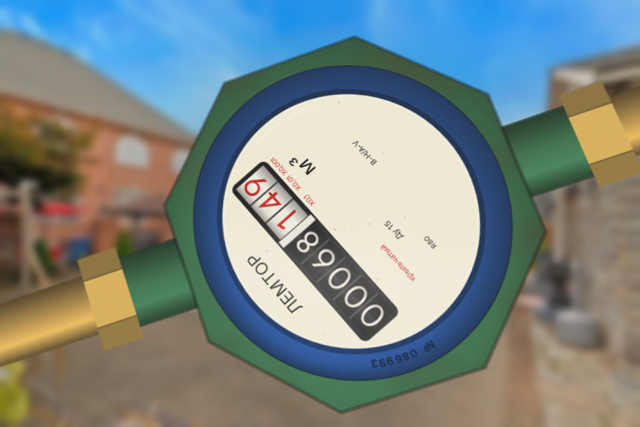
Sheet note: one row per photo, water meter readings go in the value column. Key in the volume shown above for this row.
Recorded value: 68.149 m³
